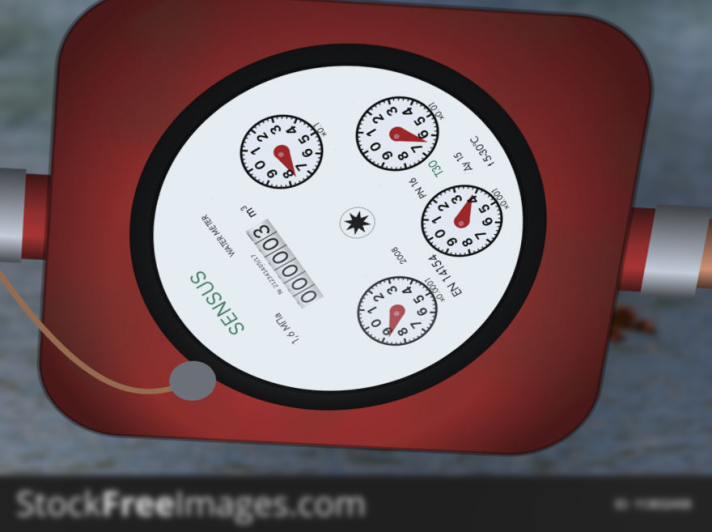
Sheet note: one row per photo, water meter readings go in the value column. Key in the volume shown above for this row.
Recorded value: 3.7638 m³
